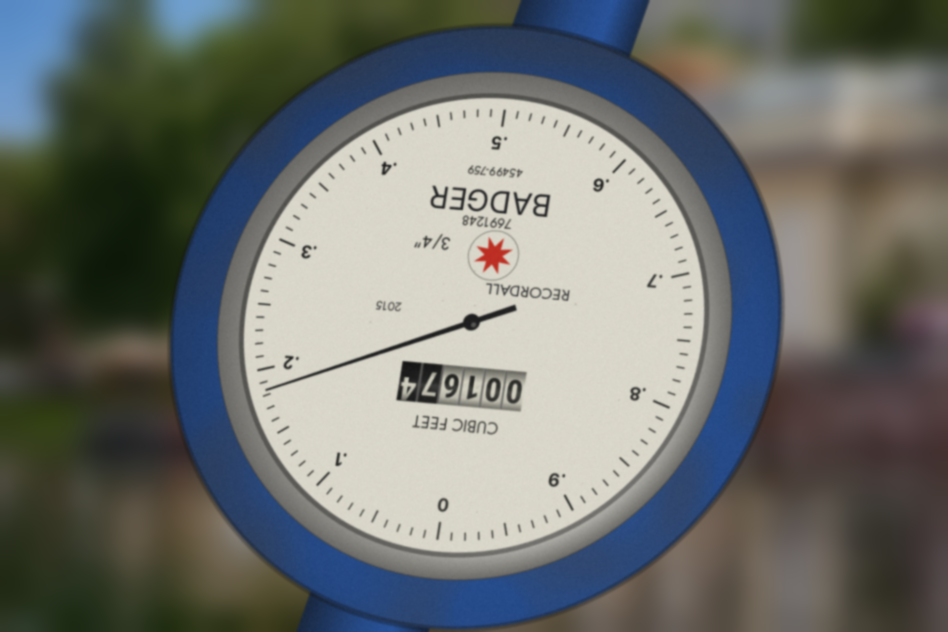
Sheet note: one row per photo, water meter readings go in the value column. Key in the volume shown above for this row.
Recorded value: 1674.18 ft³
